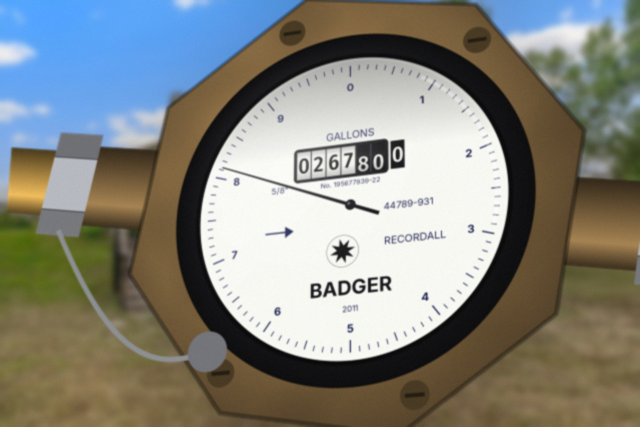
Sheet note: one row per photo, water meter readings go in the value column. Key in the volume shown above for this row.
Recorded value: 267798.1 gal
